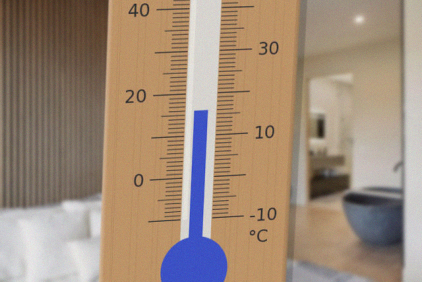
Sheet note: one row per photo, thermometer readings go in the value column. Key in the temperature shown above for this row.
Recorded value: 16 °C
